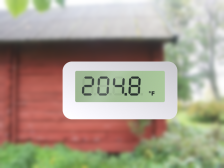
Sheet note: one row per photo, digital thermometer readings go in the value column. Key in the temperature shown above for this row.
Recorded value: 204.8 °F
